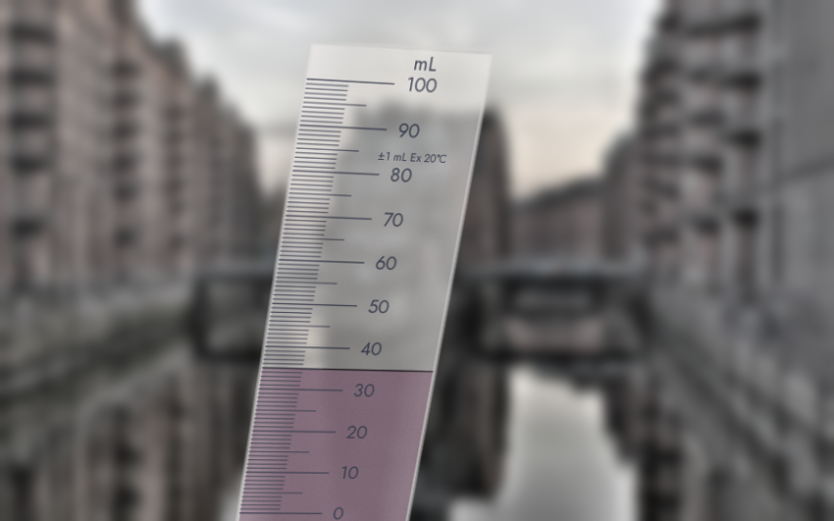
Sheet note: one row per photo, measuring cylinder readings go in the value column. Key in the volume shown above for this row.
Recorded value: 35 mL
